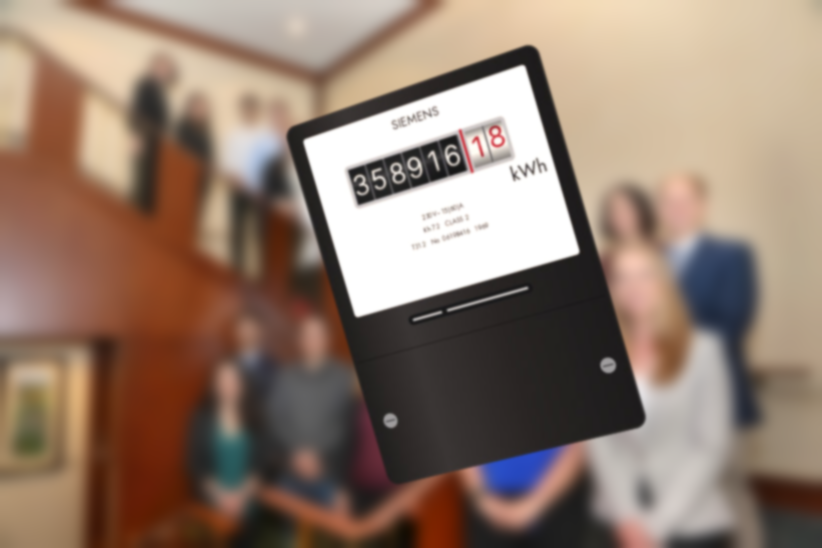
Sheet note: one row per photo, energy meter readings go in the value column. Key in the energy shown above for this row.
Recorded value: 358916.18 kWh
